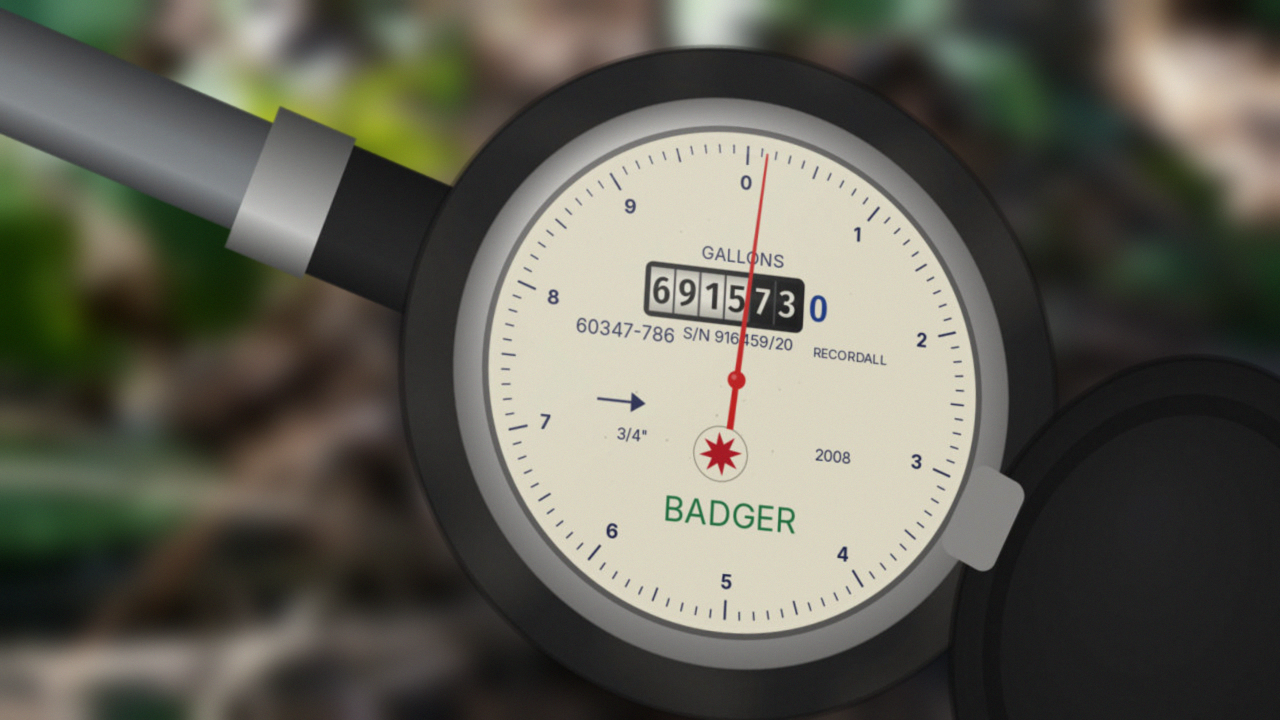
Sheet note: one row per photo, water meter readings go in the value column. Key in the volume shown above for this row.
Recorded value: 6915730.1 gal
